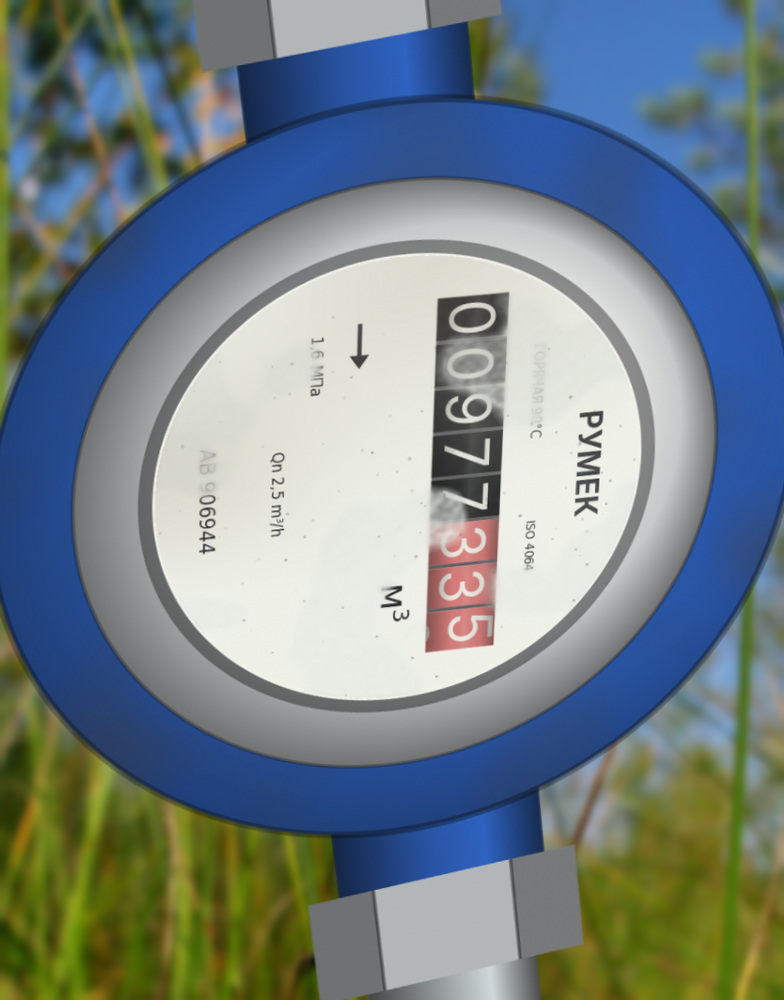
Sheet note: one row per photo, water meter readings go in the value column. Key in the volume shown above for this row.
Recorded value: 977.335 m³
